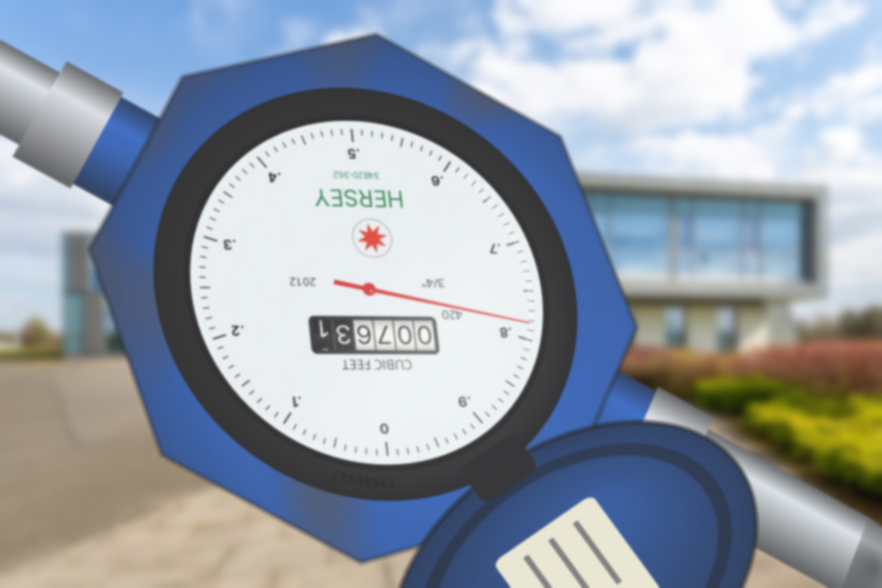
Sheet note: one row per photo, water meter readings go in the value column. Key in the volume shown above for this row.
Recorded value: 7630.78 ft³
